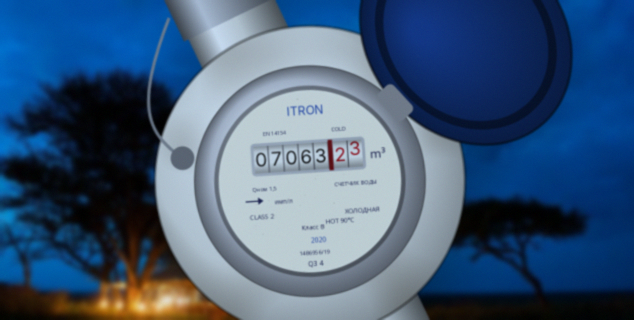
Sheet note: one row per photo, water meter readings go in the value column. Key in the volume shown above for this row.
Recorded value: 7063.23 m³
